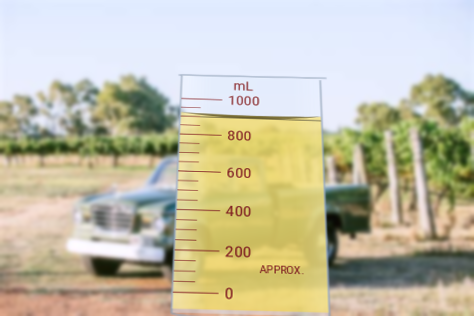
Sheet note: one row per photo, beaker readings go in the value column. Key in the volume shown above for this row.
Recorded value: 900 mL
